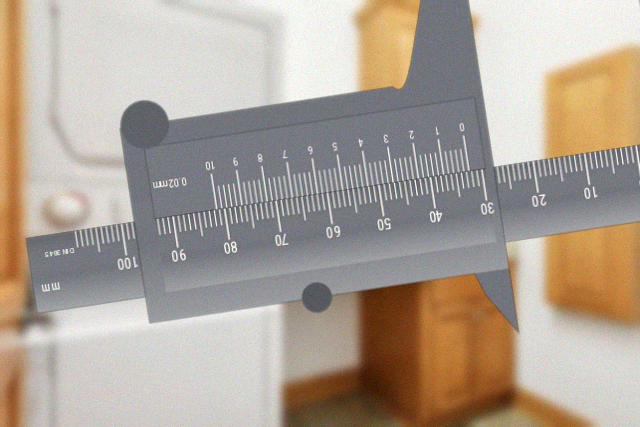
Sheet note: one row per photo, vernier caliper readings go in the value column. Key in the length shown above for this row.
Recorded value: 32.5 mm
